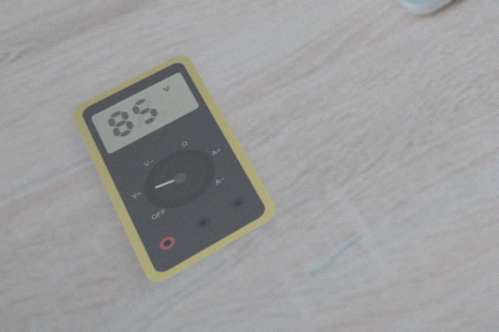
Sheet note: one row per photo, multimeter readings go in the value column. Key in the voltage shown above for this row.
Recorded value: 85 V
